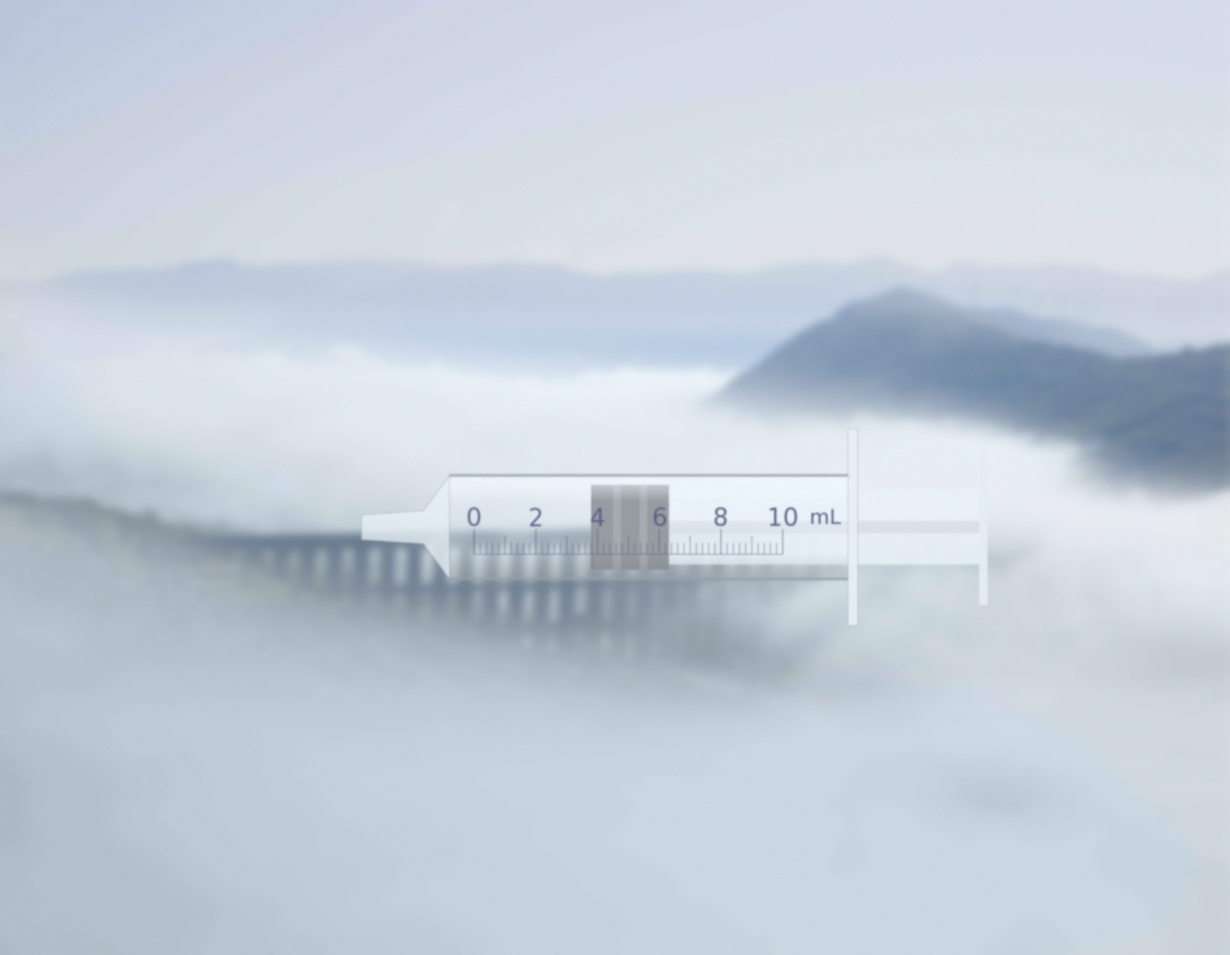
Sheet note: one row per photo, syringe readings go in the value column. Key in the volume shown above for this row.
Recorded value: 3.8 mL
